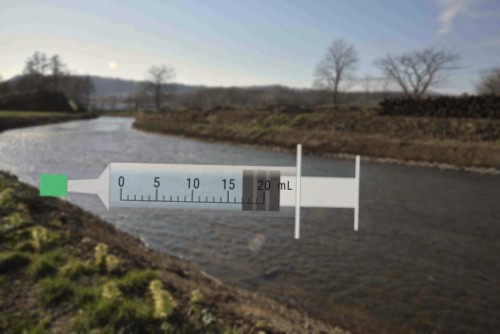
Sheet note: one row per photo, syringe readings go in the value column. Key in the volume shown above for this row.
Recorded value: 17 mL
